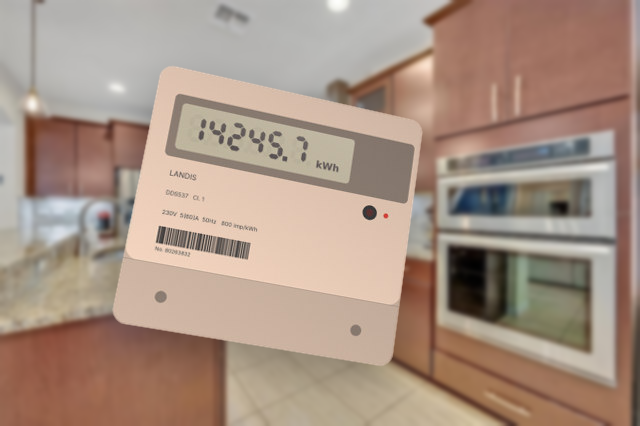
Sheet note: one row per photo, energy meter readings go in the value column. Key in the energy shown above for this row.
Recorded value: 14245.7 kWh
